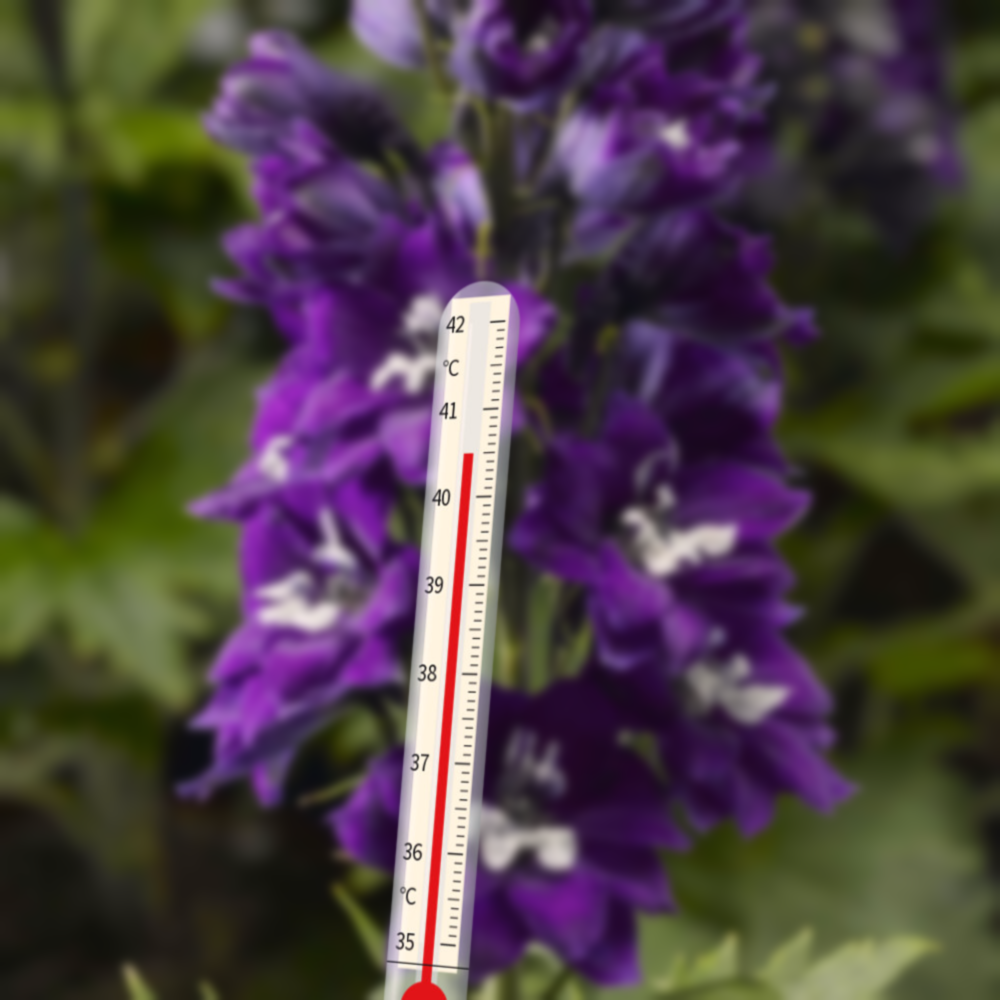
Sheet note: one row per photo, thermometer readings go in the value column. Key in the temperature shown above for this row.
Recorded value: 40.5 °C
